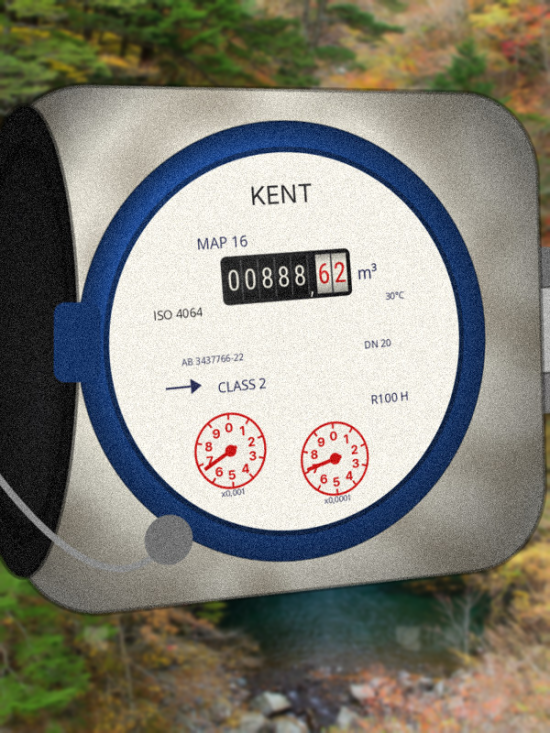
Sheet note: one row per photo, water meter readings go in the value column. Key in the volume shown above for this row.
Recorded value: 888.6267 m³
